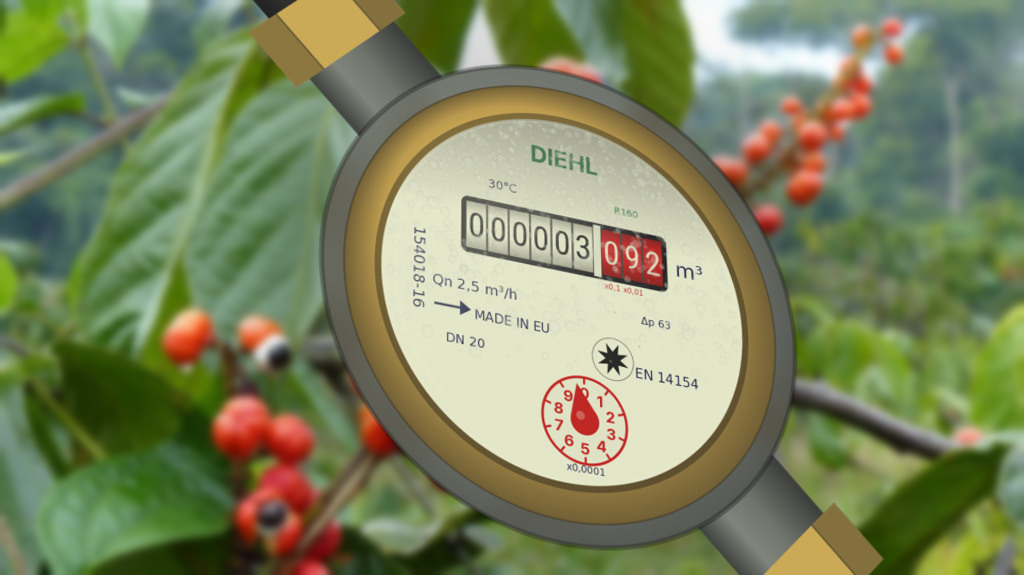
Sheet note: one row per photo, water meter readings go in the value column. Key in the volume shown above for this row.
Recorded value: 3.0919 m³
